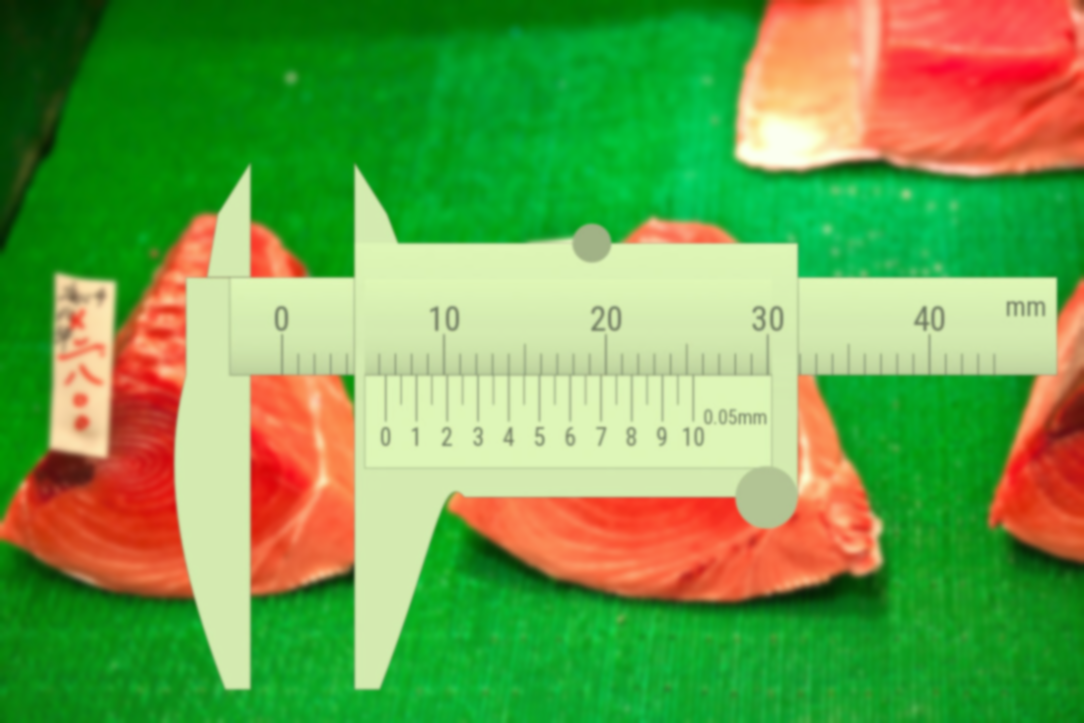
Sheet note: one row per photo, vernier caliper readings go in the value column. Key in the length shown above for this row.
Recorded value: 6.4 mm
